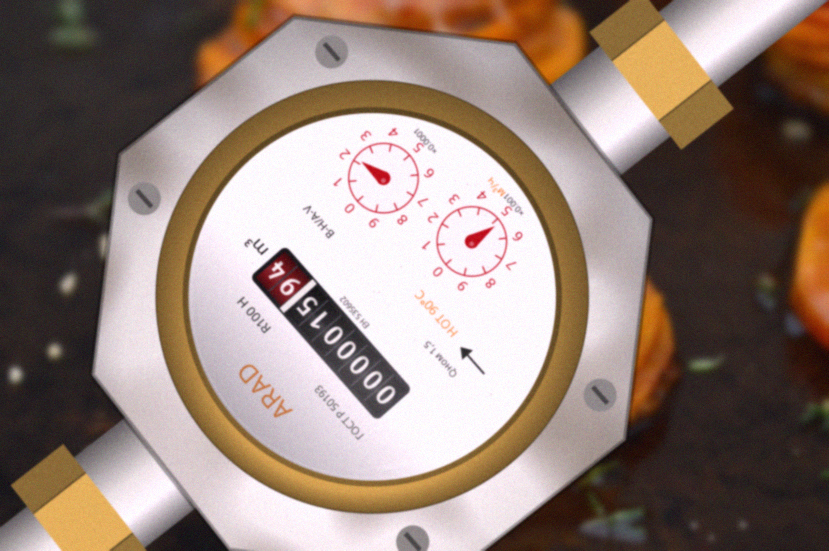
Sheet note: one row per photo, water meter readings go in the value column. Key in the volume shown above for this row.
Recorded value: 15.9452 m³
